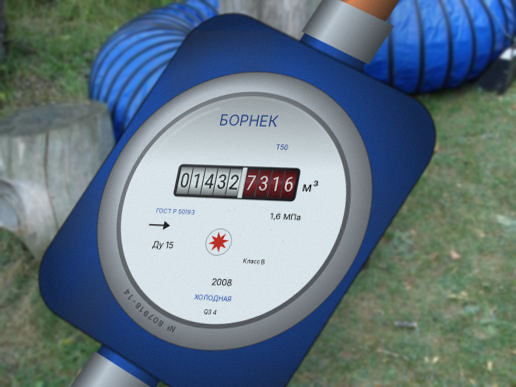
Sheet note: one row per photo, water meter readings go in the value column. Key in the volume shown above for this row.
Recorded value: 1432.7316 m³
